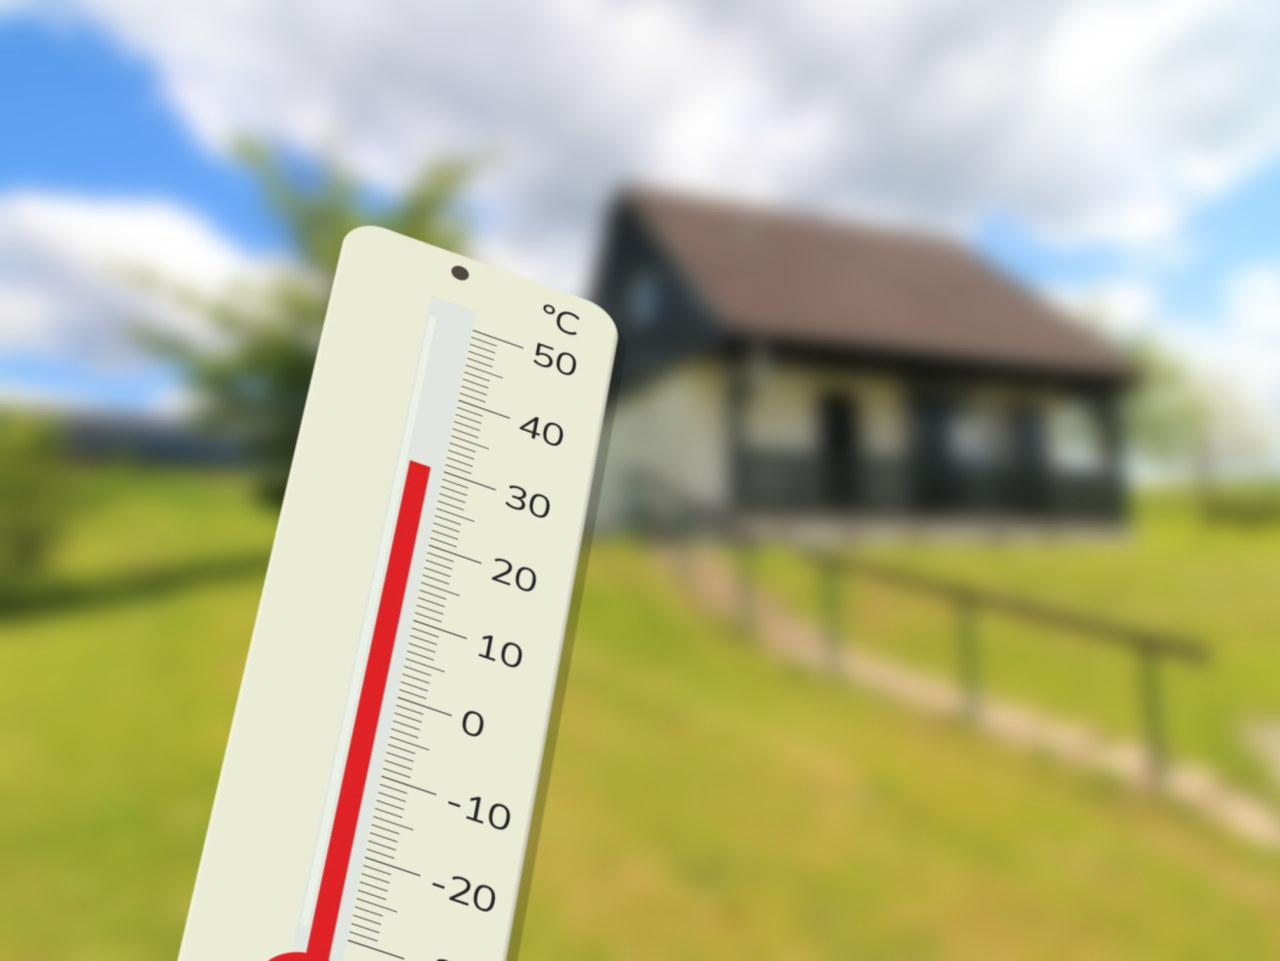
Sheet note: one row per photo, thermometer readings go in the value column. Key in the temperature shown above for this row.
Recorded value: 30 °C
